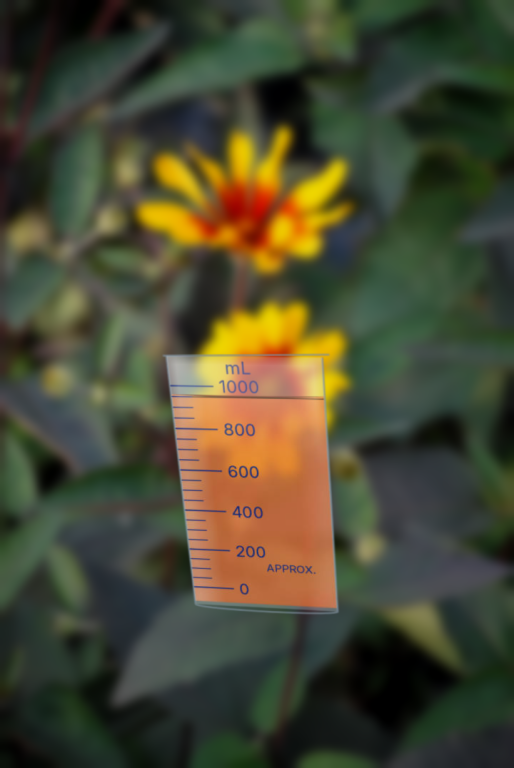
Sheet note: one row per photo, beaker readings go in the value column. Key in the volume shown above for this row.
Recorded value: 950 mL
